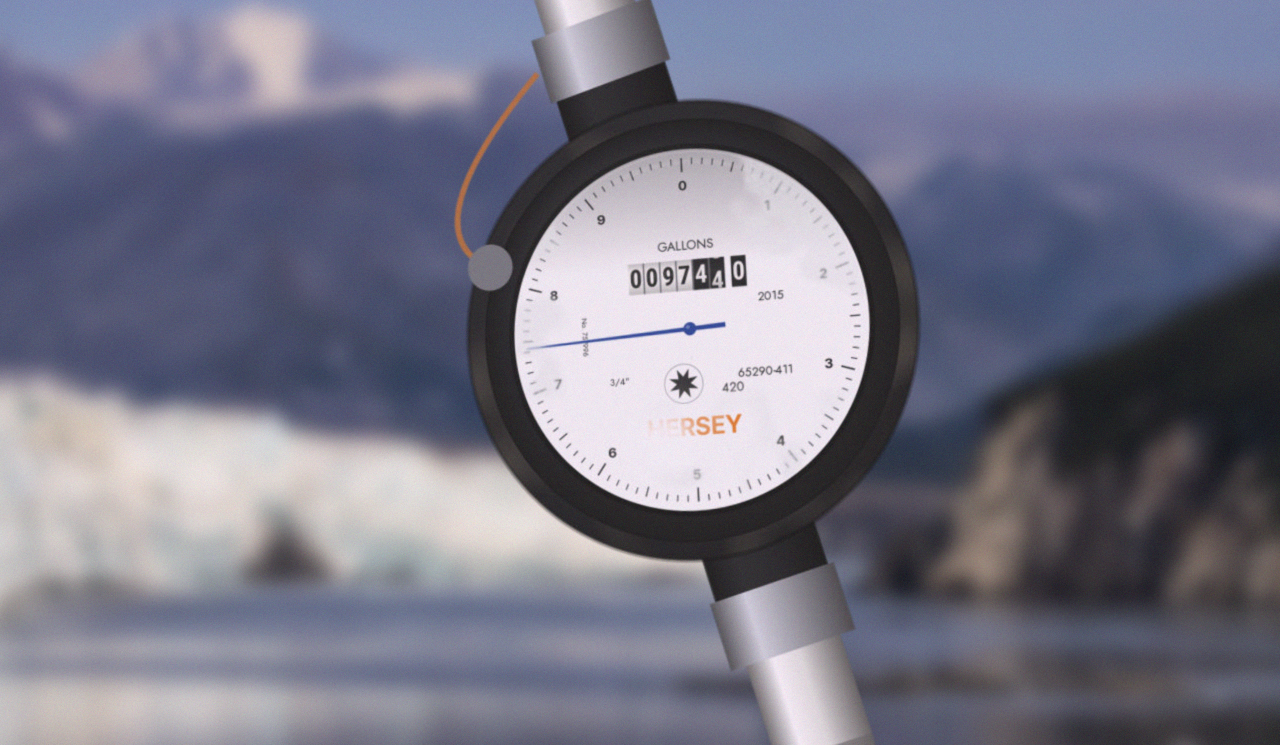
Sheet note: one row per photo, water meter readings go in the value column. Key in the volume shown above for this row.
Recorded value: 97437.4 gal
